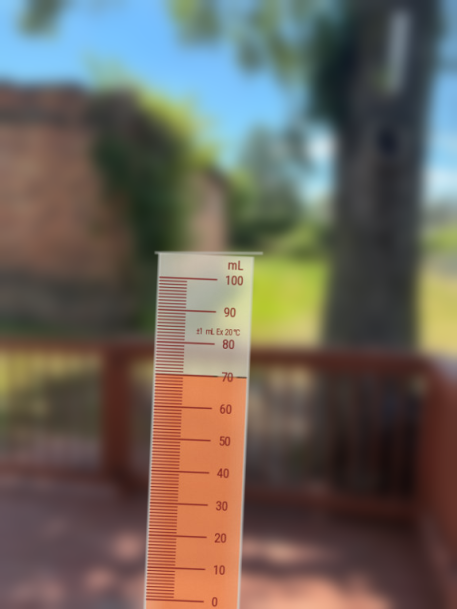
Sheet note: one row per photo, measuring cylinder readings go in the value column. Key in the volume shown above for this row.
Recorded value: 70 mL
